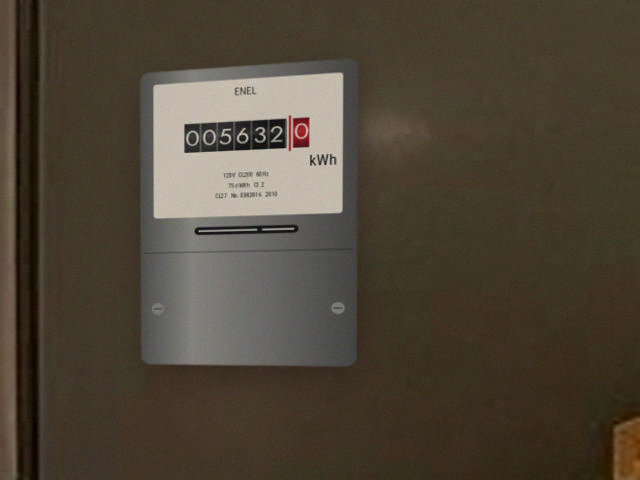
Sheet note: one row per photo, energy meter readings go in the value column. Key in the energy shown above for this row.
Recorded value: 5632.0 kWh
